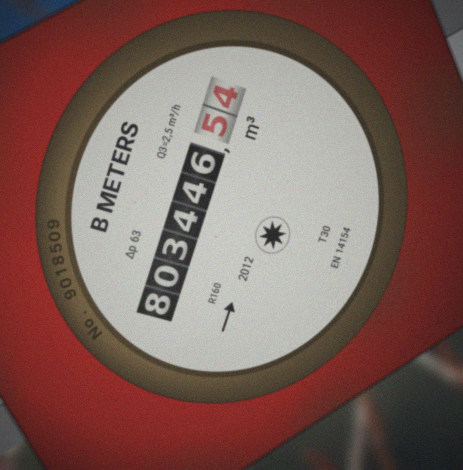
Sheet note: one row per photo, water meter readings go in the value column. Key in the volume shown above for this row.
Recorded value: 803446.54 m³
